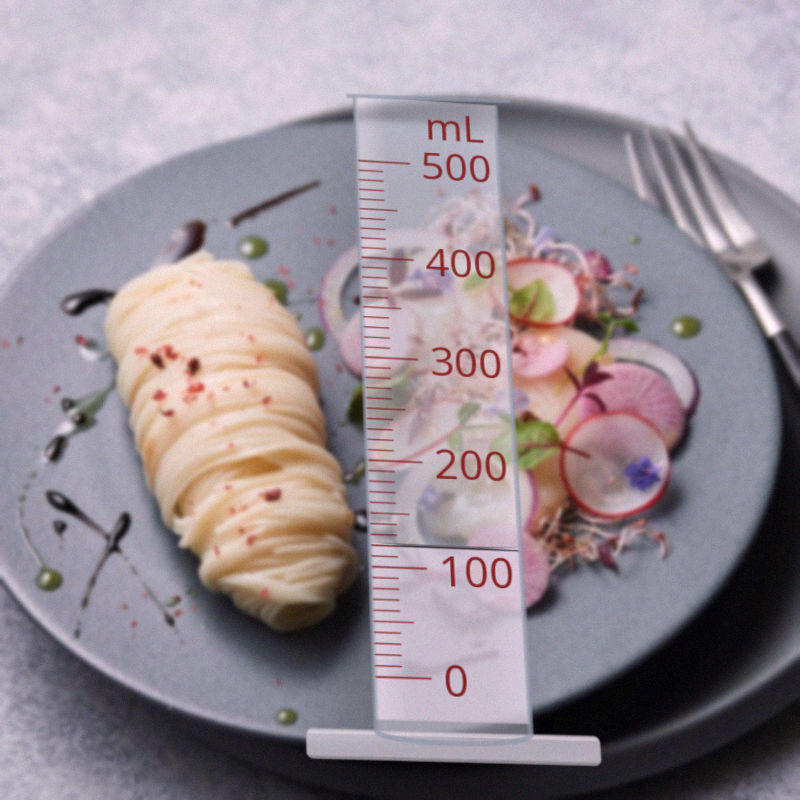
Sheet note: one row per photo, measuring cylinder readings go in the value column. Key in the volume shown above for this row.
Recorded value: 120 mL
